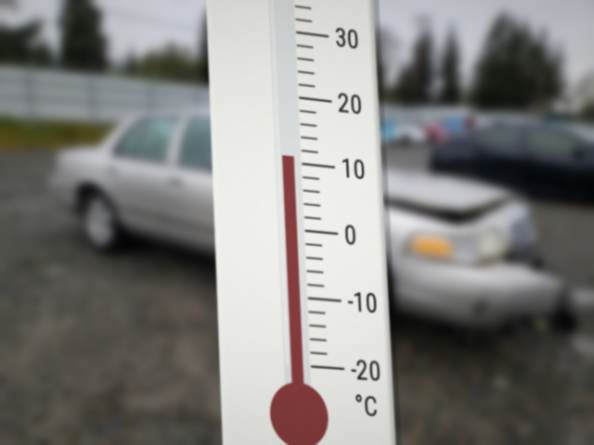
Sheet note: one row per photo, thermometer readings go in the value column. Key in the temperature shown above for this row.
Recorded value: 11 °C
